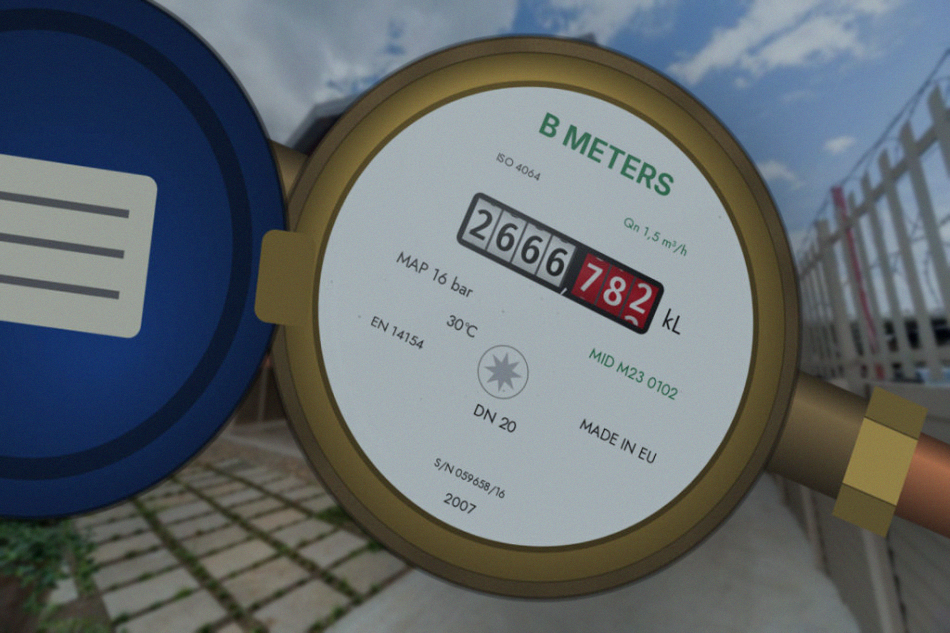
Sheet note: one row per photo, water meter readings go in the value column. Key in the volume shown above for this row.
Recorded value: 2666.782 kL
